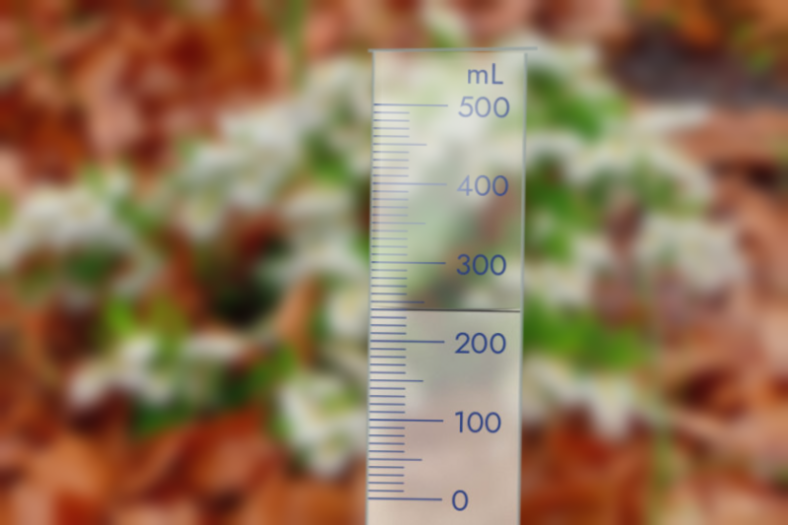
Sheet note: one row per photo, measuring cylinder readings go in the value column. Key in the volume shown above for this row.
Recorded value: 240 mL
